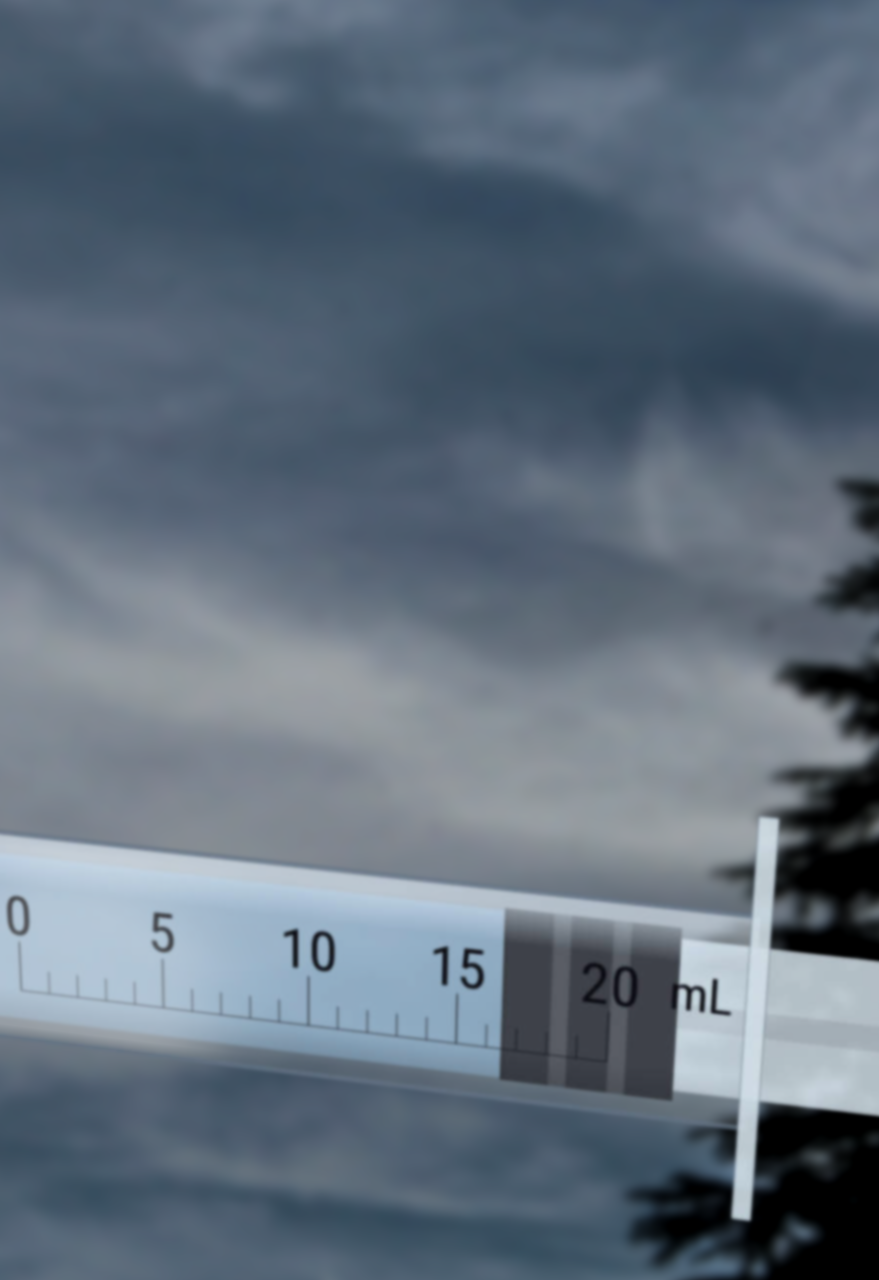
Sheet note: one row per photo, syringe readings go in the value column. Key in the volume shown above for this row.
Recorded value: 16.5 mL
